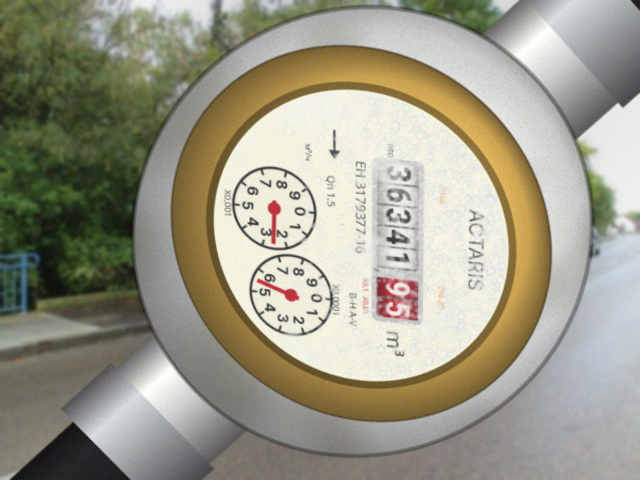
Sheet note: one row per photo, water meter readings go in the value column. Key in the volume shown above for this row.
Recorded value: 36341.9525 m³
